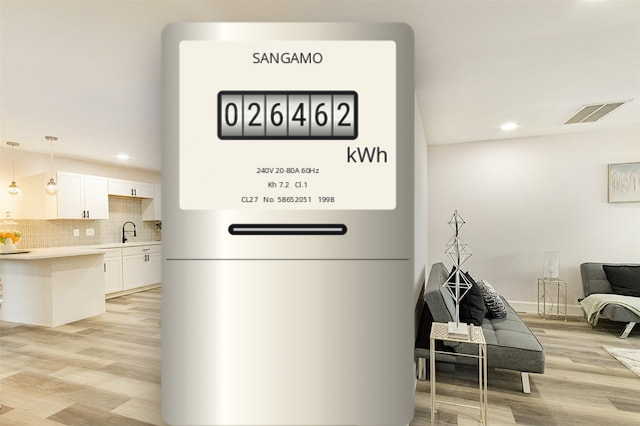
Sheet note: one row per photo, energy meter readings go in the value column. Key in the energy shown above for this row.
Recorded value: 26462 kWh
